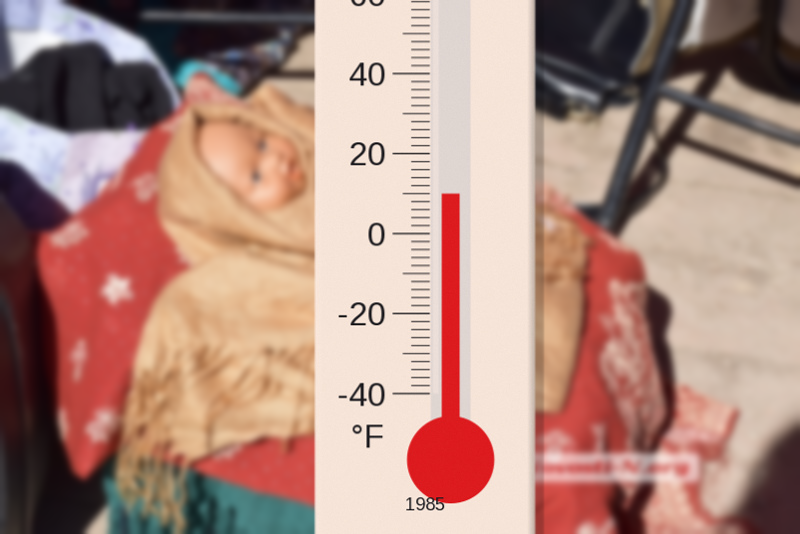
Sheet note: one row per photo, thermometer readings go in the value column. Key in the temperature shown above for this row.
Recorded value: 10 °F
